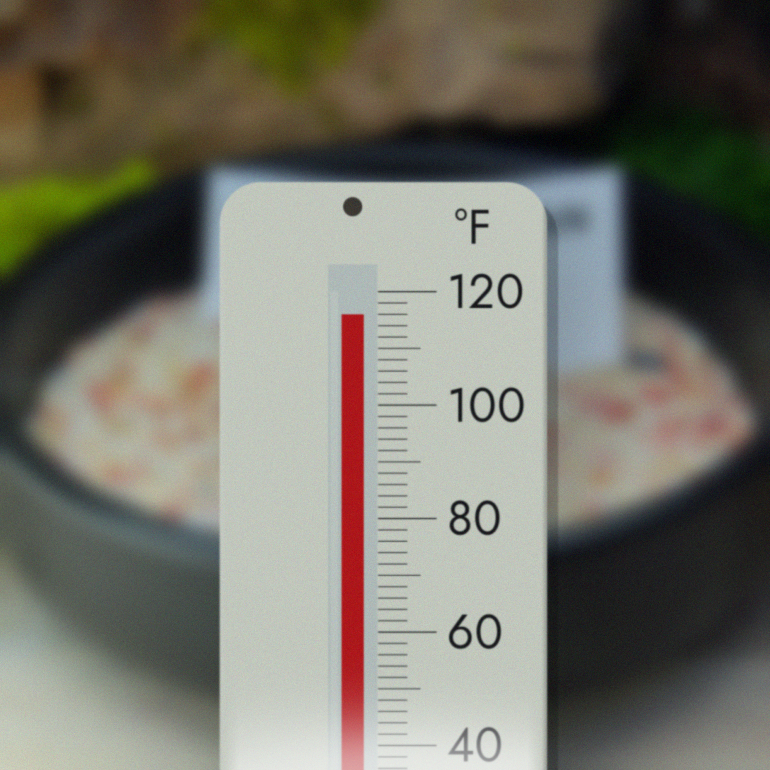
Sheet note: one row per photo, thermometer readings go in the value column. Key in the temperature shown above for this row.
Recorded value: 116 °F
